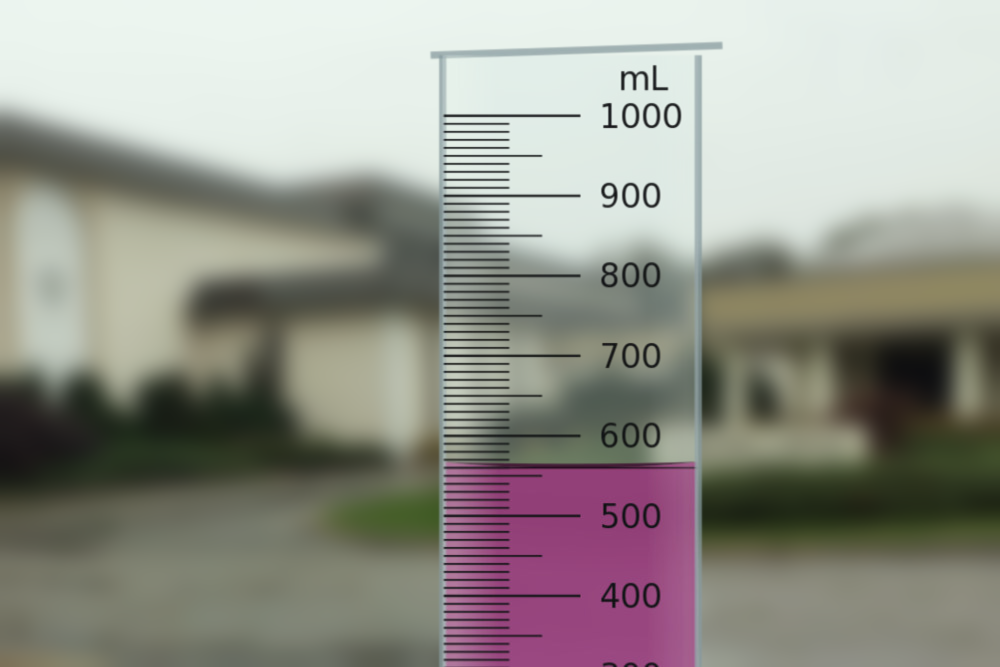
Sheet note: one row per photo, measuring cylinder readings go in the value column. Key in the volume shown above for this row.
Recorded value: 560 mL
